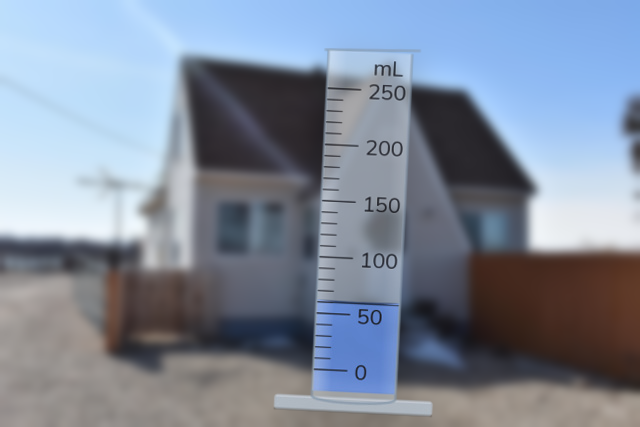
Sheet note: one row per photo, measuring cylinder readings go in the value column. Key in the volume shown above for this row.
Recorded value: 60 mL
